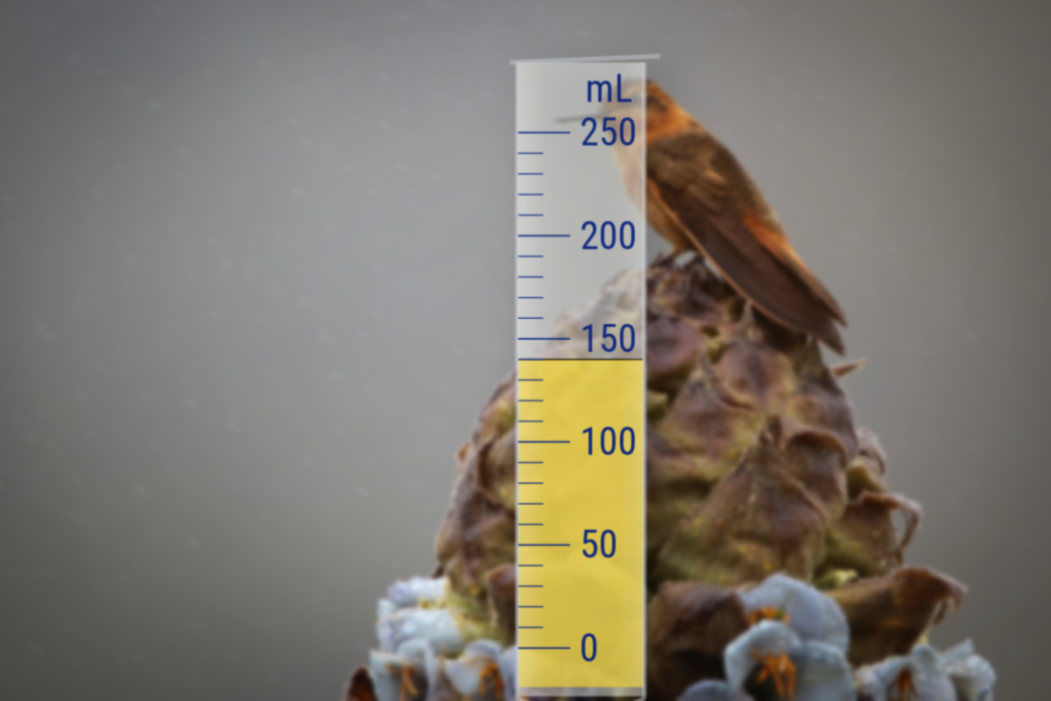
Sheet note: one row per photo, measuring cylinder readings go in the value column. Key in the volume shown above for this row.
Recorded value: 140 mL
